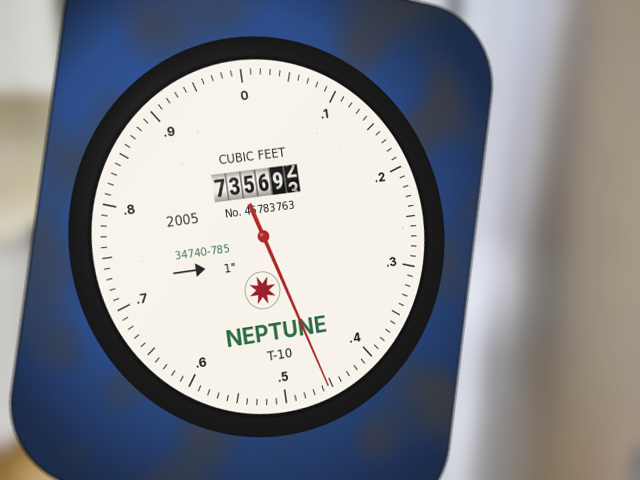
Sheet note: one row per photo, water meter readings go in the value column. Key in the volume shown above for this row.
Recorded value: 735692.45 ft³
